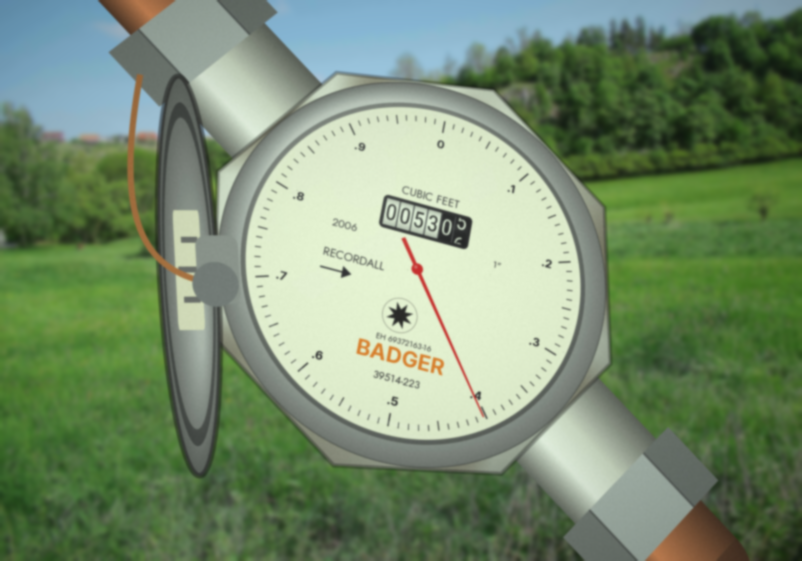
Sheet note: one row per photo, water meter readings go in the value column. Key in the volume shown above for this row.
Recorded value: 5305.40 ft³
